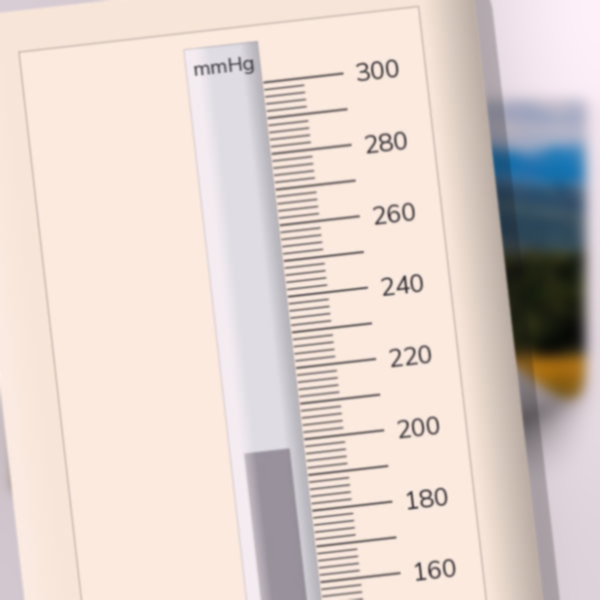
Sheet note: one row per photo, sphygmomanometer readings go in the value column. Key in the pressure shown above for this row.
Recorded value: 198 mmHg
